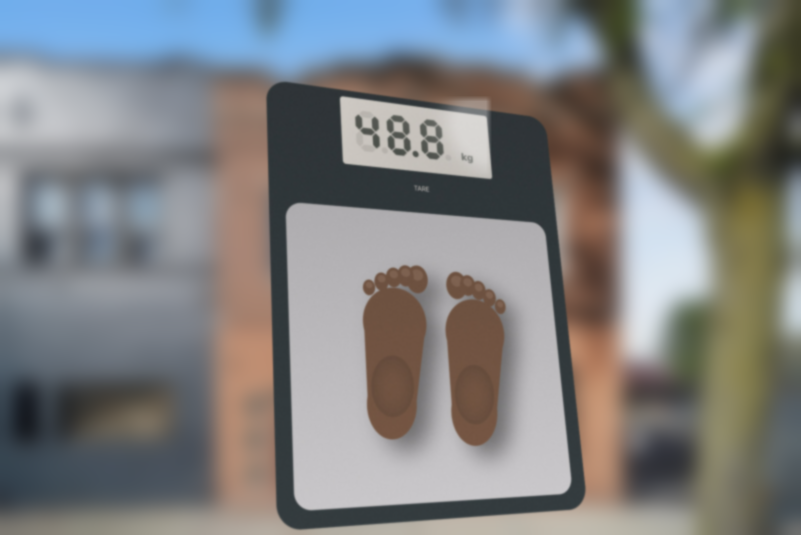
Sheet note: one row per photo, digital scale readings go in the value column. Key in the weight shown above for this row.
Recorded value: 48.8 kg
